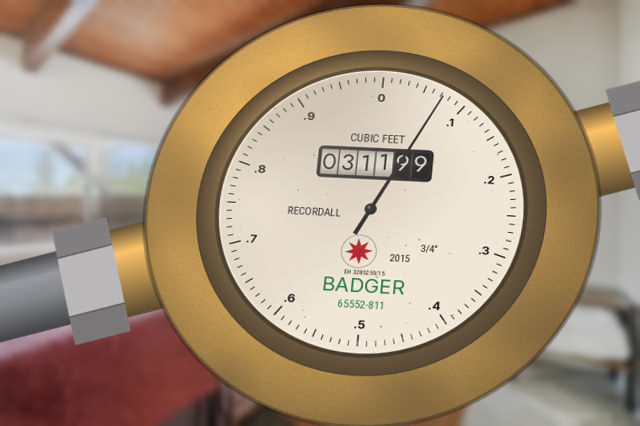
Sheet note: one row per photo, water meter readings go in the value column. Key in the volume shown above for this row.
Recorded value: 31199.07 ft³
